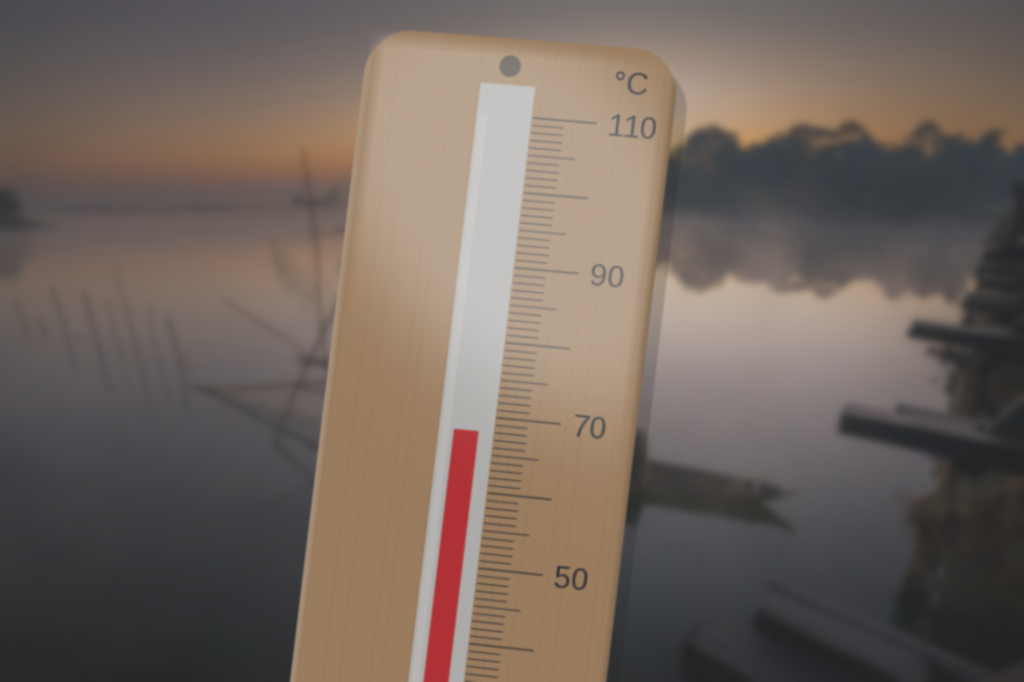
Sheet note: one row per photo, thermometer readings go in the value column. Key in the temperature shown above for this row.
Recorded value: 68 °C
